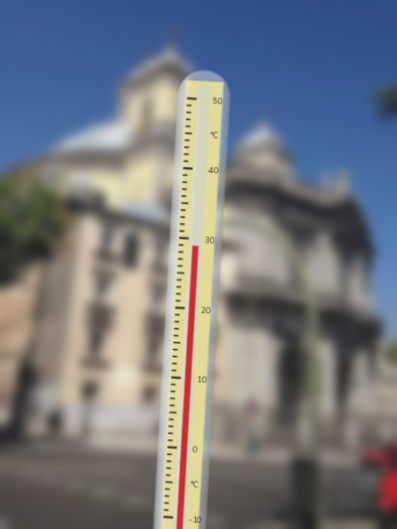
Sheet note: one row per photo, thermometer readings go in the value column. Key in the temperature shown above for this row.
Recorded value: 29 °C
